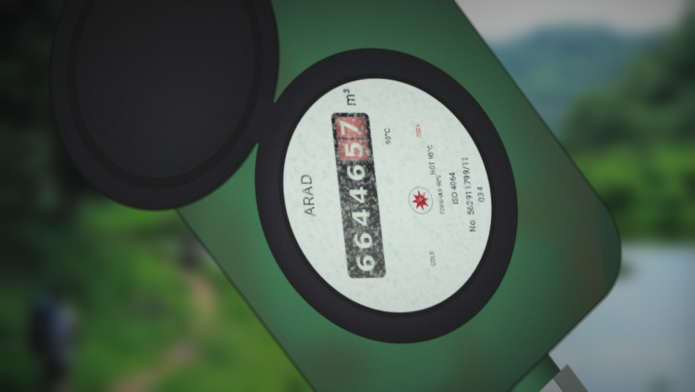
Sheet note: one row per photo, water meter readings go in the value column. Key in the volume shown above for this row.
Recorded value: 66446.57 m³
